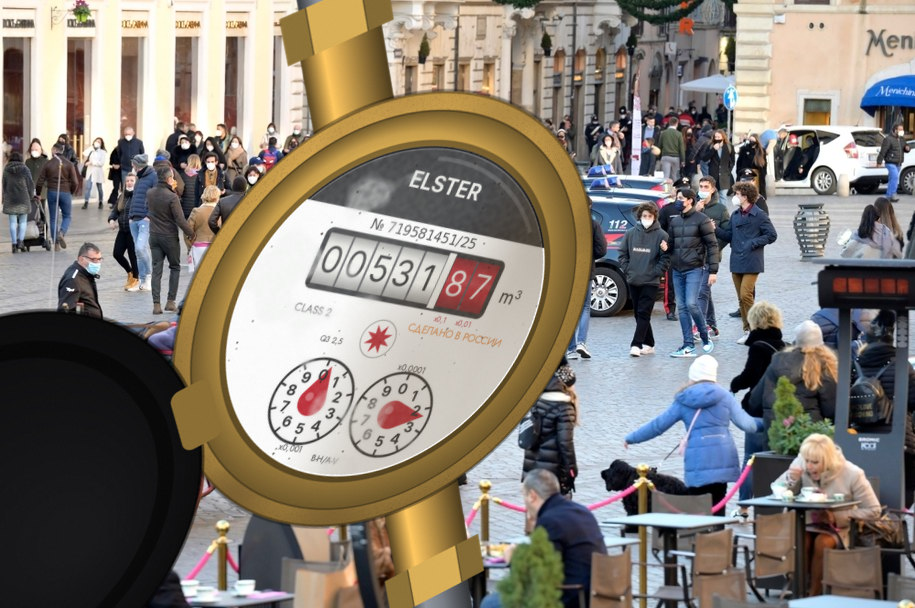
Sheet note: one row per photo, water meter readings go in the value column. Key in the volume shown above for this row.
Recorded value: 531.8702 m³
